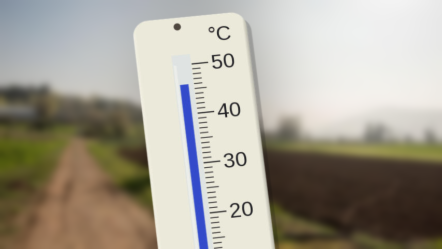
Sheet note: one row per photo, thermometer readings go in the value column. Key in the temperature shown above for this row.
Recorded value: 46 °C
